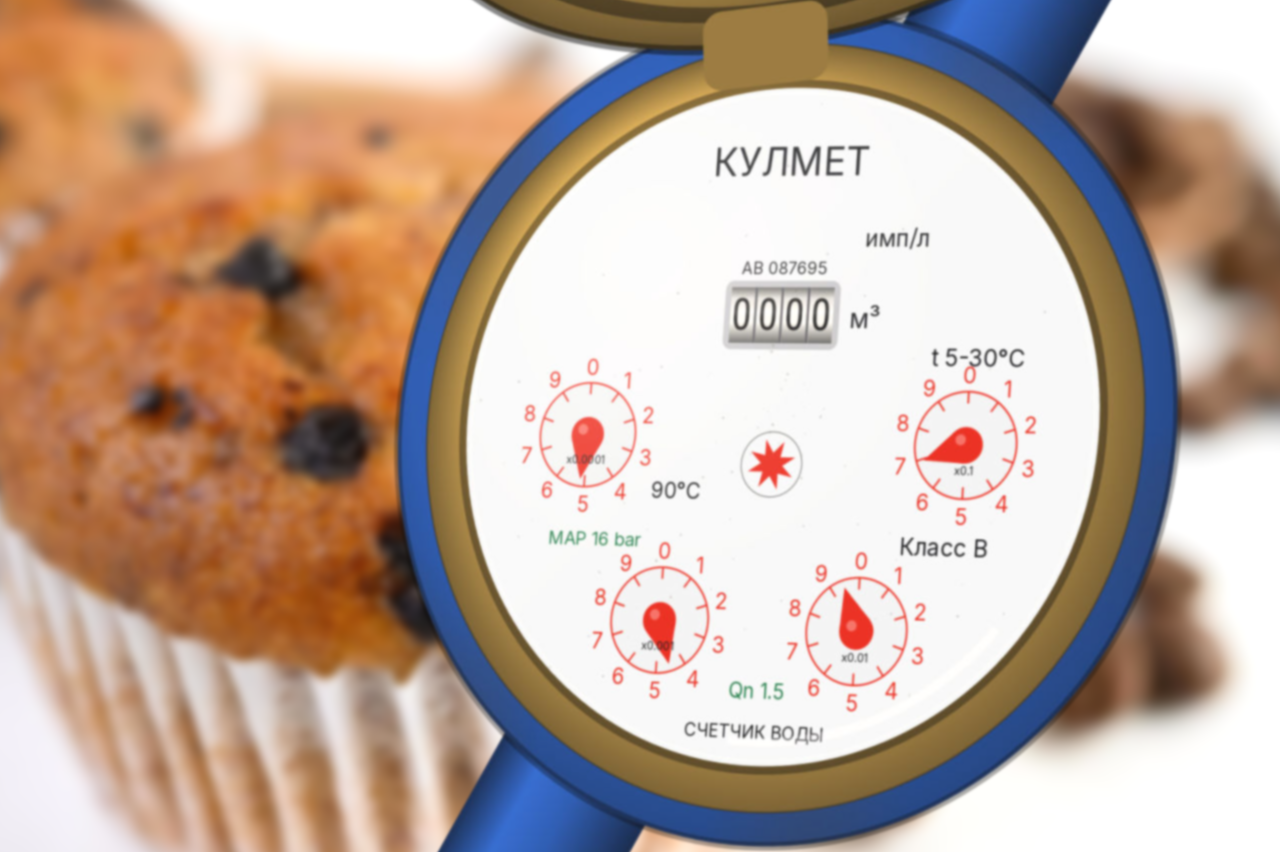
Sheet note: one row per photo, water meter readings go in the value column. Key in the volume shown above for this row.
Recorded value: 0.6945 m³
